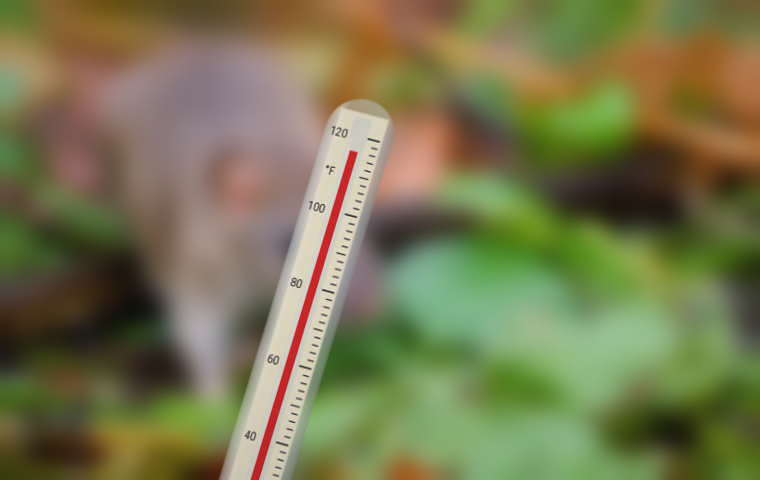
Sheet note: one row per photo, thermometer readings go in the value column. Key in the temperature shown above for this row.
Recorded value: 116 °F
